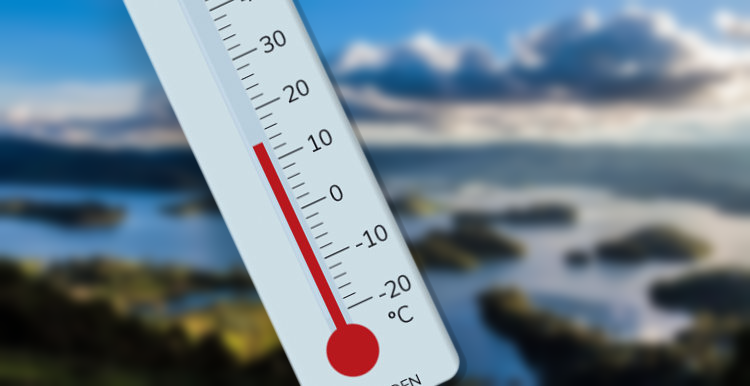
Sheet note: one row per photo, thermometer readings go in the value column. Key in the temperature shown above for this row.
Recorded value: 14 °C
